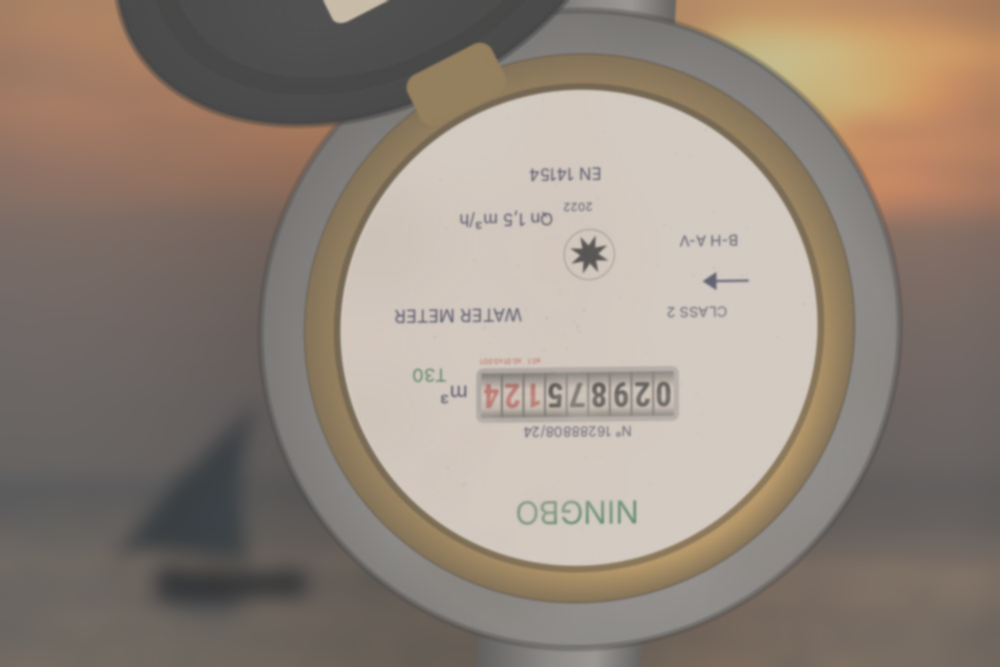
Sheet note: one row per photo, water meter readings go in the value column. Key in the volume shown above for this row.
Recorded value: 29875.124 m³
